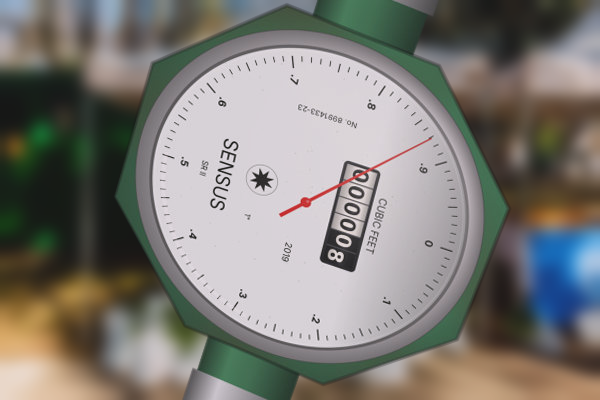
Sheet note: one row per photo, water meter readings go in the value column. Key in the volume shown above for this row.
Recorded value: 7.87 ft³
